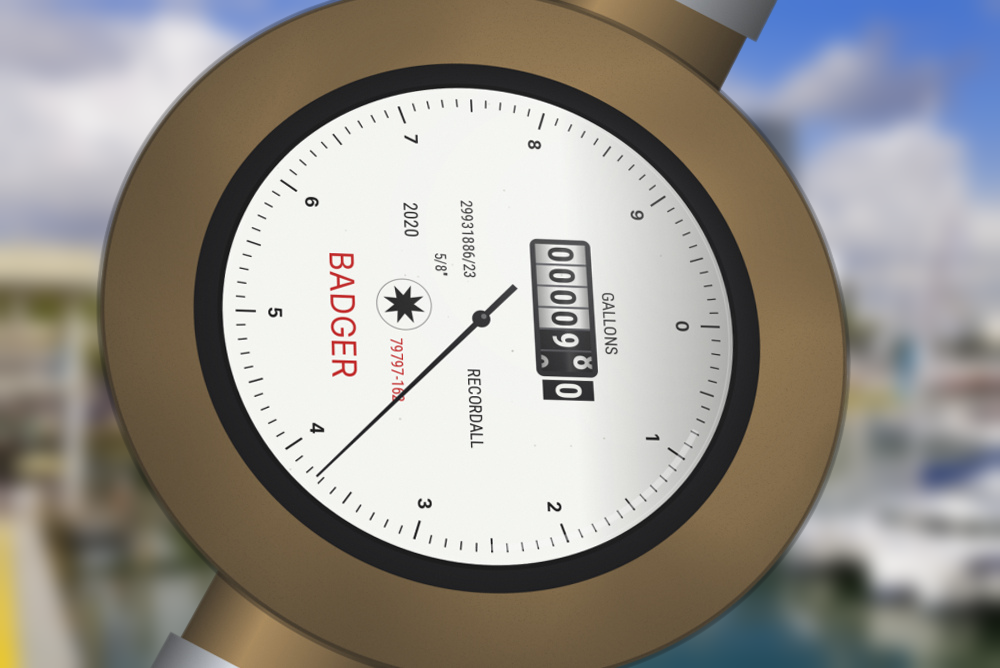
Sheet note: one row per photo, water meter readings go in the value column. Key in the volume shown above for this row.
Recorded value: 983.7 gal
